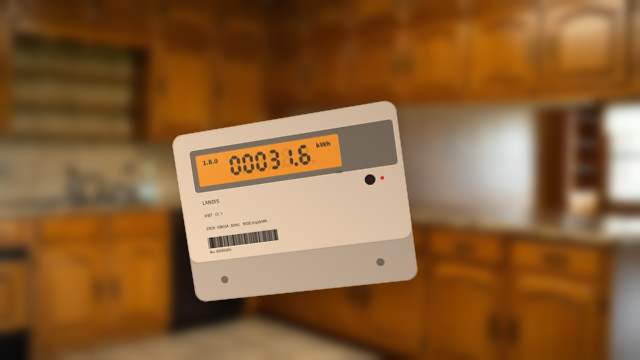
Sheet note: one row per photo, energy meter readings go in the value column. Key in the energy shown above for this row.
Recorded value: 31.6 kWh
